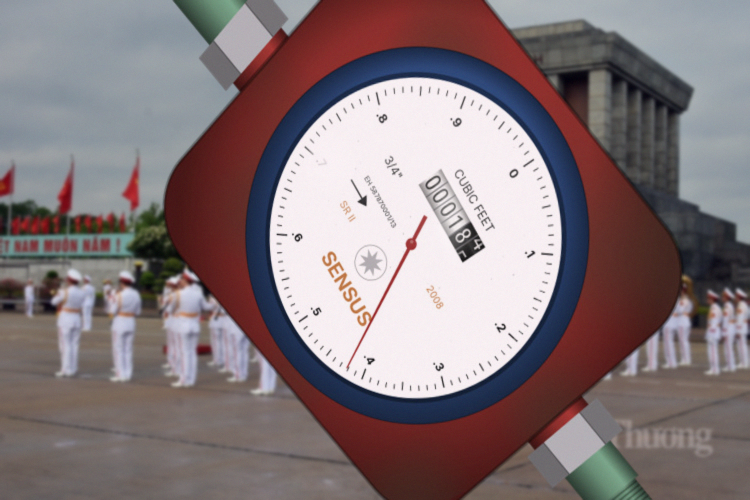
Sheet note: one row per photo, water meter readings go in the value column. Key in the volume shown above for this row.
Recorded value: 184.42 ft³
